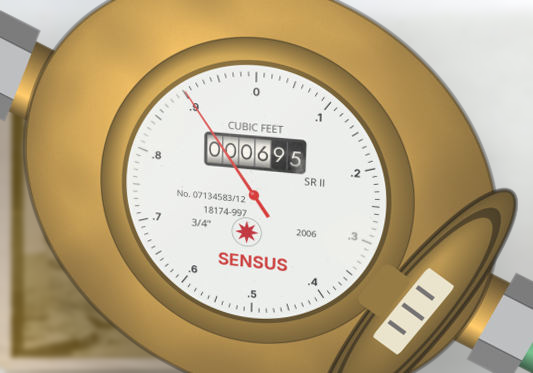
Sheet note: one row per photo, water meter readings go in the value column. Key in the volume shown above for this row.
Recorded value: 694.90 ft³
